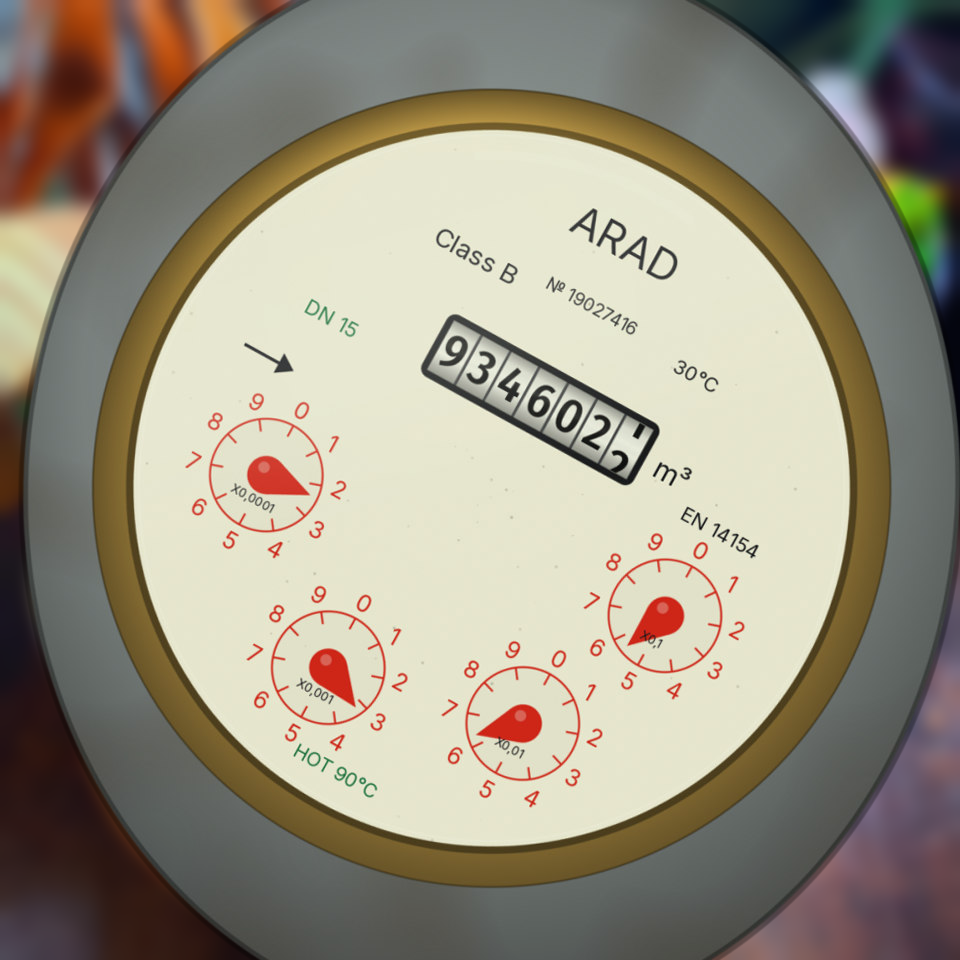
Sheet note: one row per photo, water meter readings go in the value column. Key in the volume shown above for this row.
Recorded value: 9346021.5632 m³
